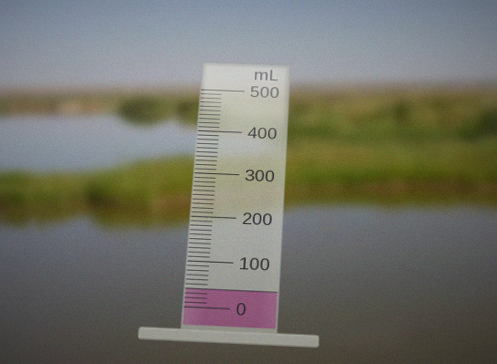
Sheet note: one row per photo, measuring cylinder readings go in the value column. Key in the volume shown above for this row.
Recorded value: 40 mL
